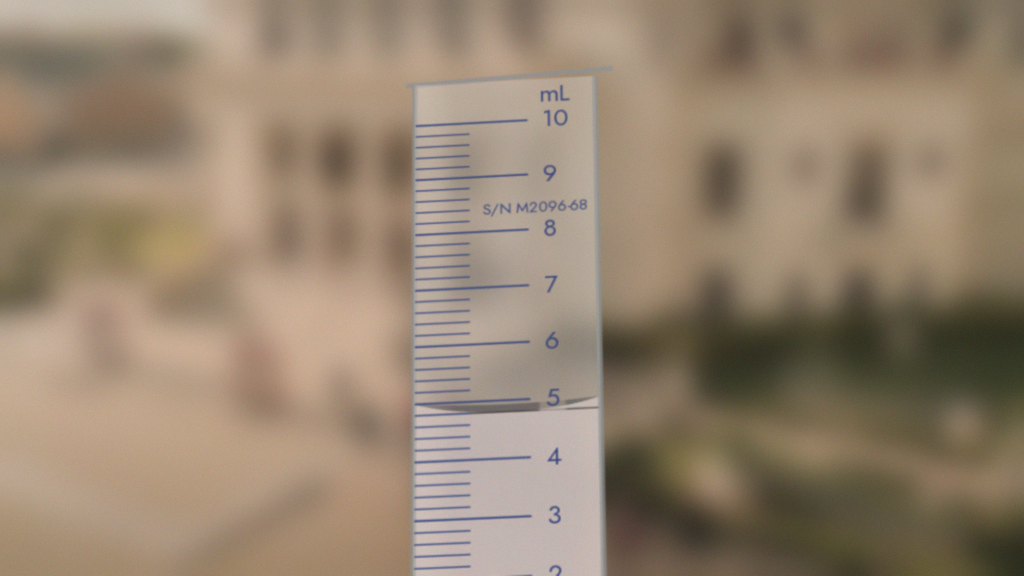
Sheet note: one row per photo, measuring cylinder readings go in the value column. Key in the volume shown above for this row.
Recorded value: 4.8 mL
